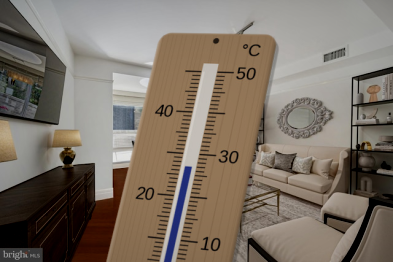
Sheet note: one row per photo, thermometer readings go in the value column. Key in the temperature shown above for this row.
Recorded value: 27 °C
